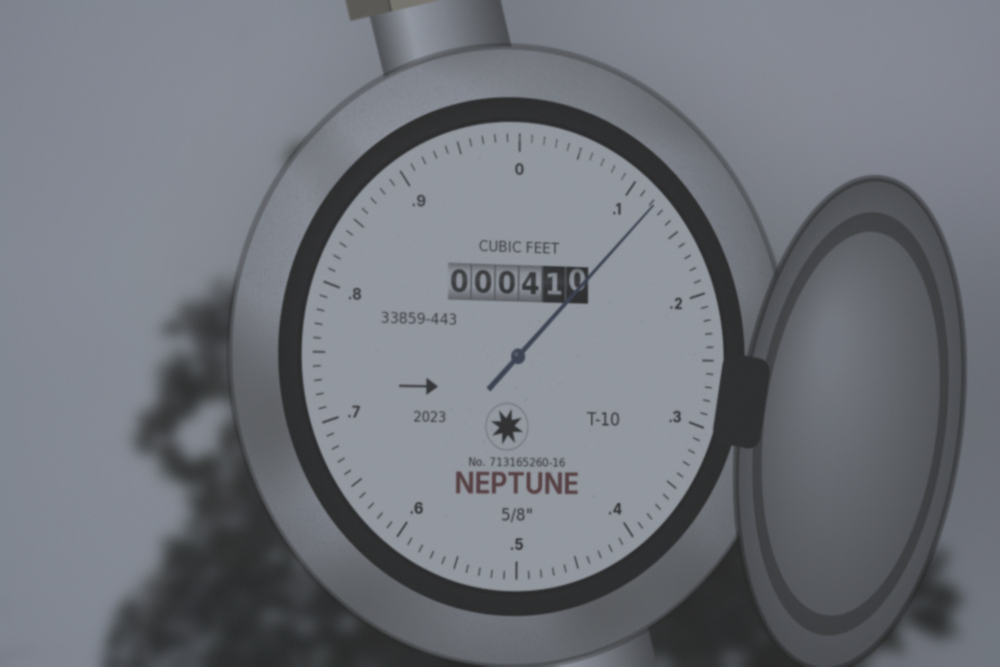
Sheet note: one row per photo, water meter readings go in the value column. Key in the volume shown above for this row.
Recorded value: 410.12 ft³
